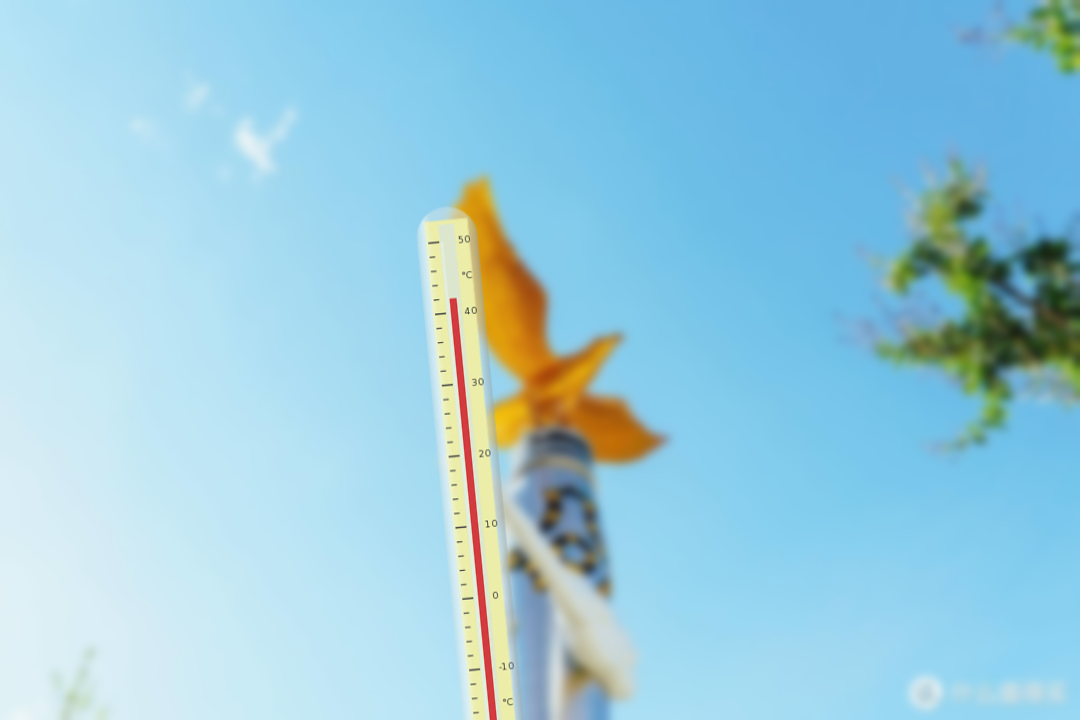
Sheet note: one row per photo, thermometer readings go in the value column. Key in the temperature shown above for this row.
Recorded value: 42 °C
